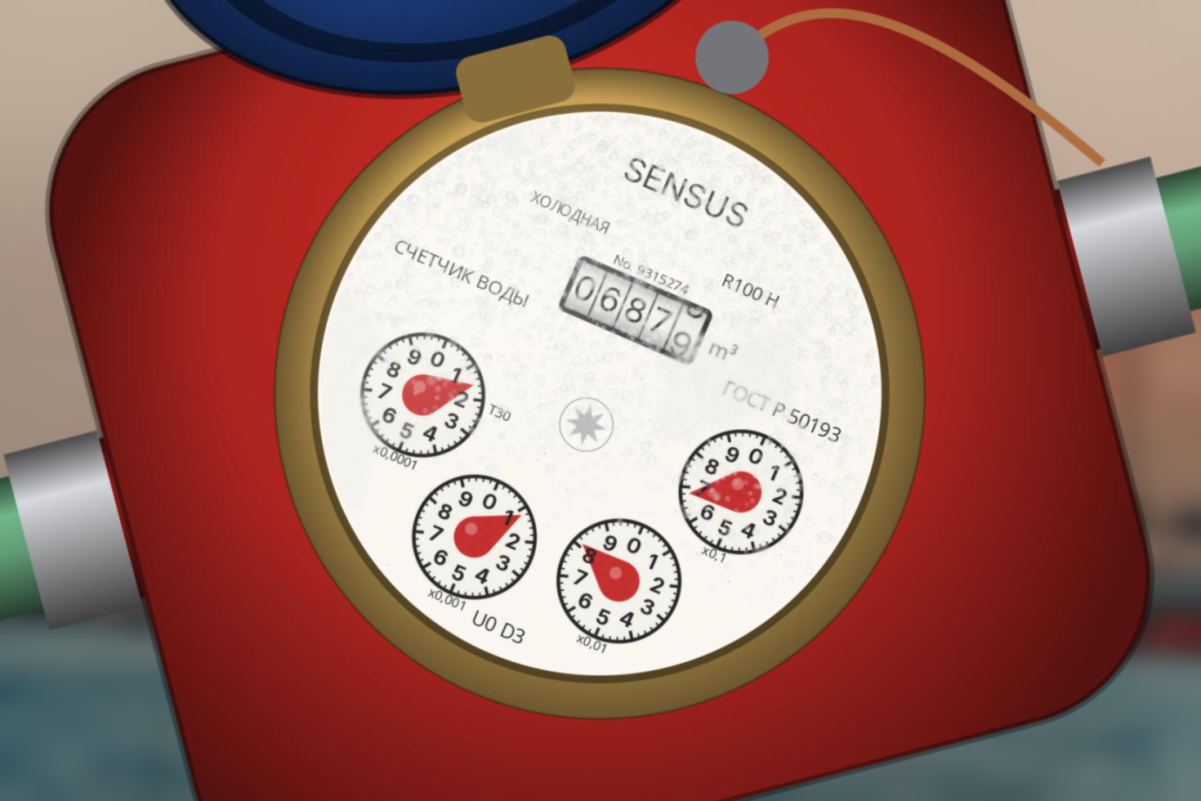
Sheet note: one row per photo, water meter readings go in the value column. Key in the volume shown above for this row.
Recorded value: 6878.6811 m³
